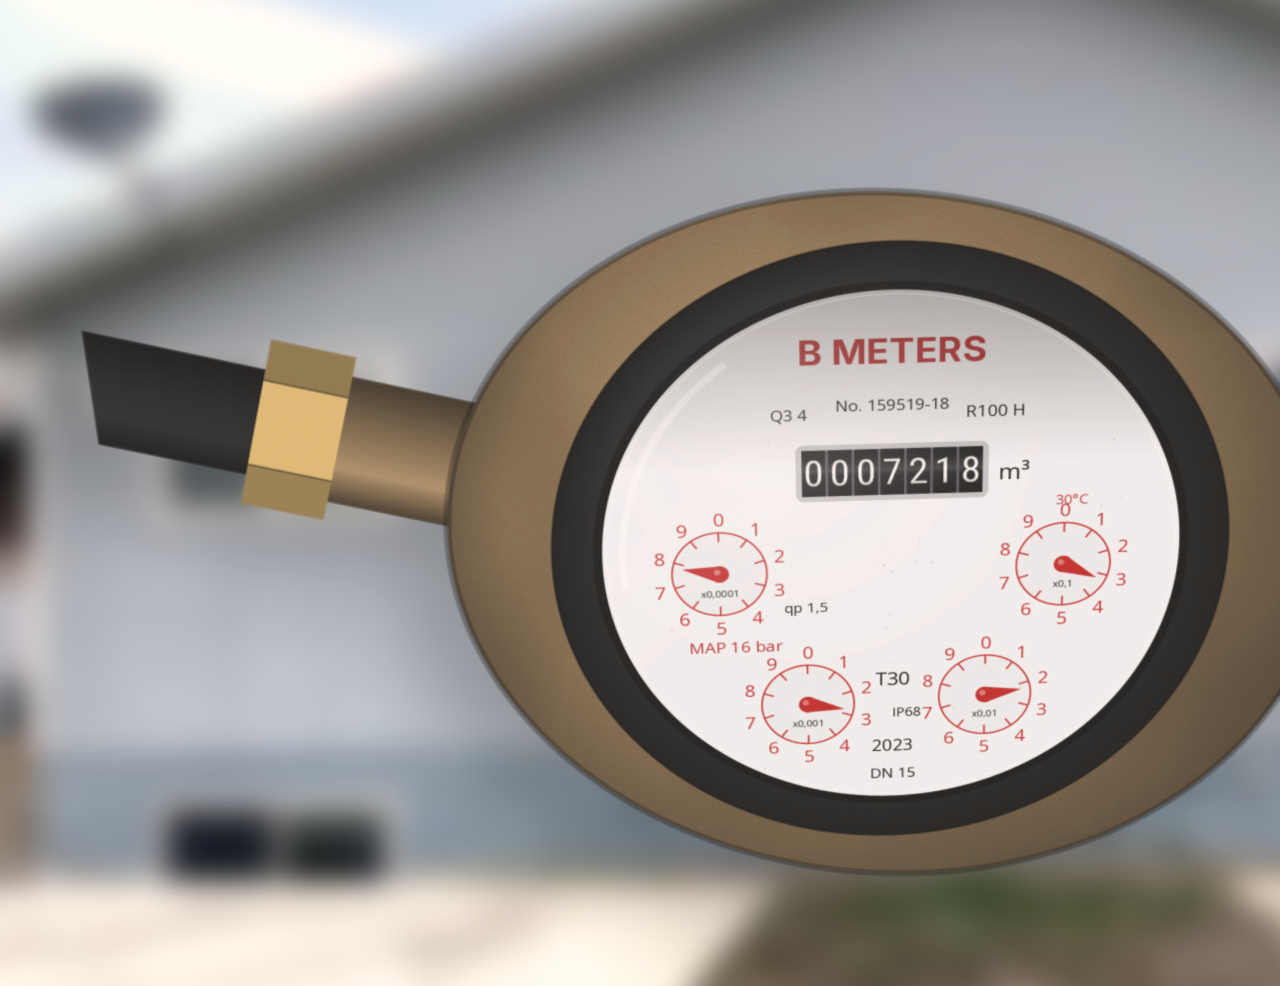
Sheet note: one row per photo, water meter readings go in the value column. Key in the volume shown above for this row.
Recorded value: 7218.3227 m³
